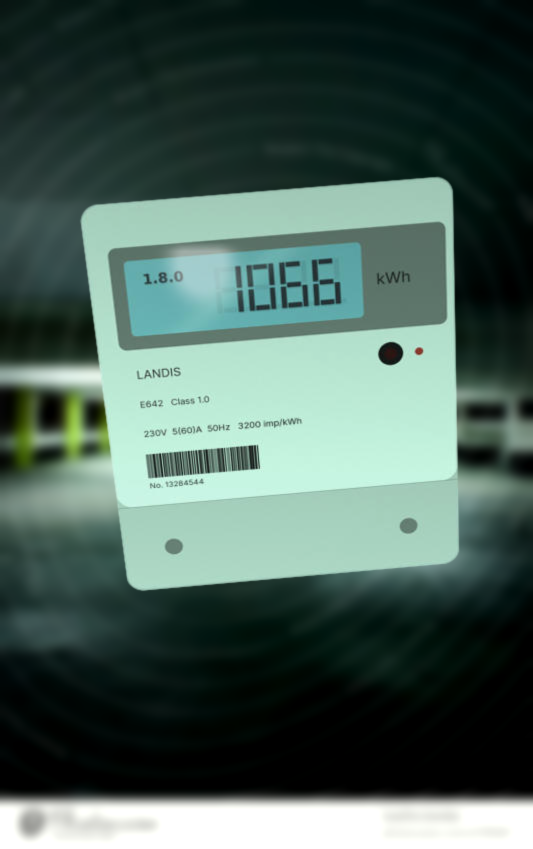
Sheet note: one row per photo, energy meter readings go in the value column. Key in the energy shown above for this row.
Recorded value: 1066 kWh
